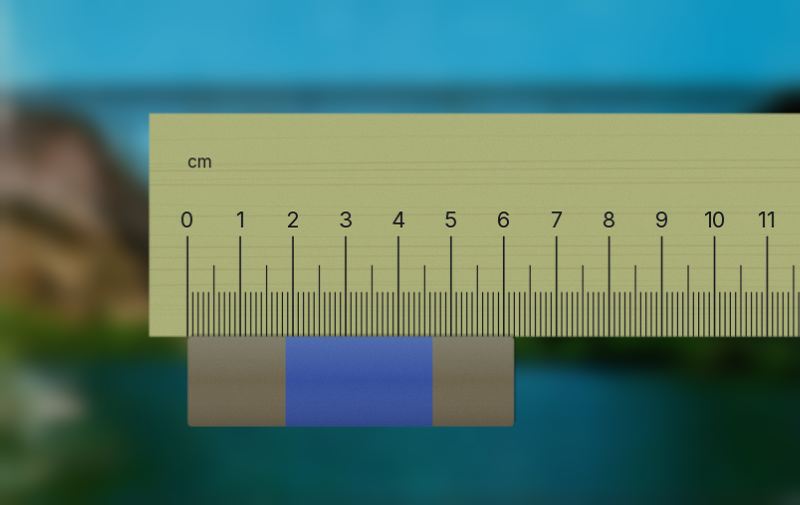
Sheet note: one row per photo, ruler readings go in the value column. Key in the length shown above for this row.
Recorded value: 6.2 cm
